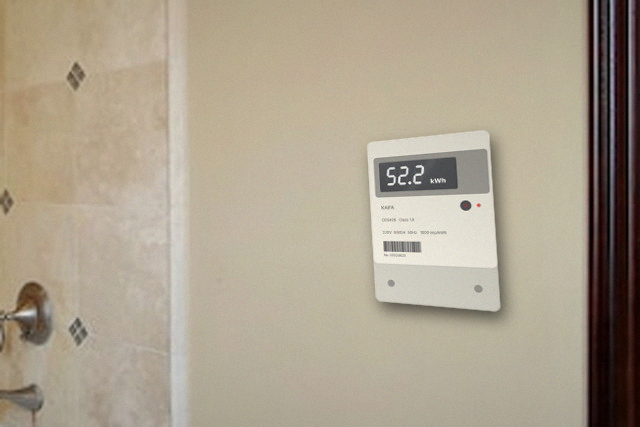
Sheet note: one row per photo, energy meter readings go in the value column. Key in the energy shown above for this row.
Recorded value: 52.2 kWh
